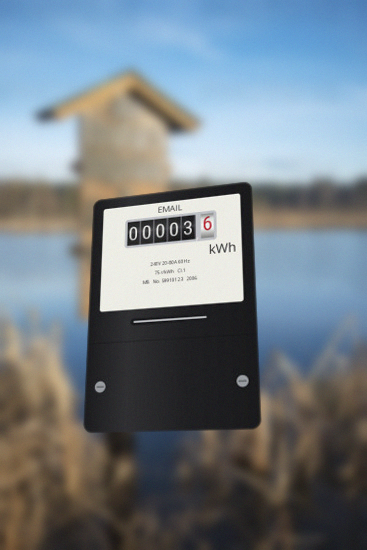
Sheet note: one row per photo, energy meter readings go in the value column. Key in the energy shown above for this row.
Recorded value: 3.6 kWh
